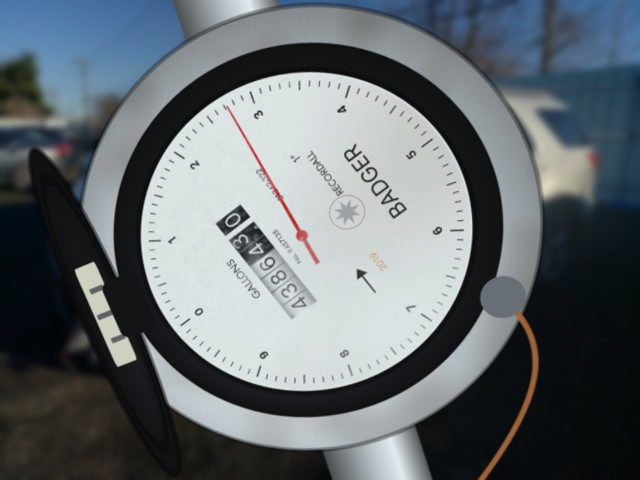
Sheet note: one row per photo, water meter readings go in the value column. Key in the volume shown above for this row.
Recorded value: 4386432.7 gal
